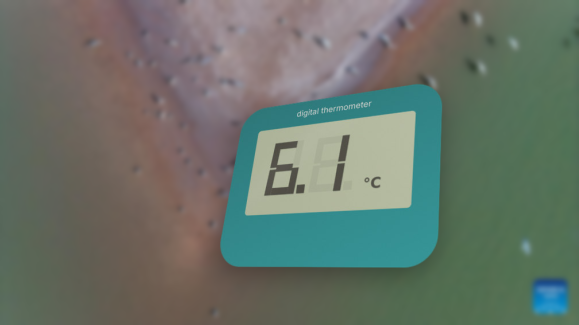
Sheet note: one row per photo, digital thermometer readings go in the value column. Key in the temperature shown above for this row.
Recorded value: 6.1 °C
